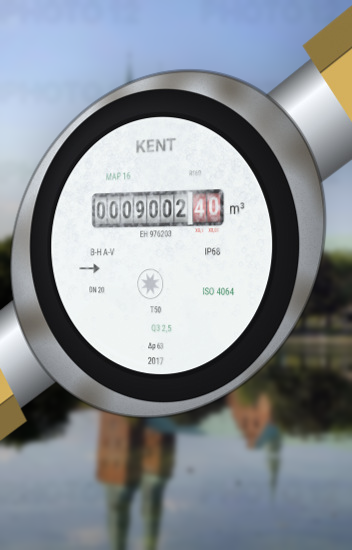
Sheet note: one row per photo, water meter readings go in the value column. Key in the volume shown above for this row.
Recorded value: 9002.40 m³
